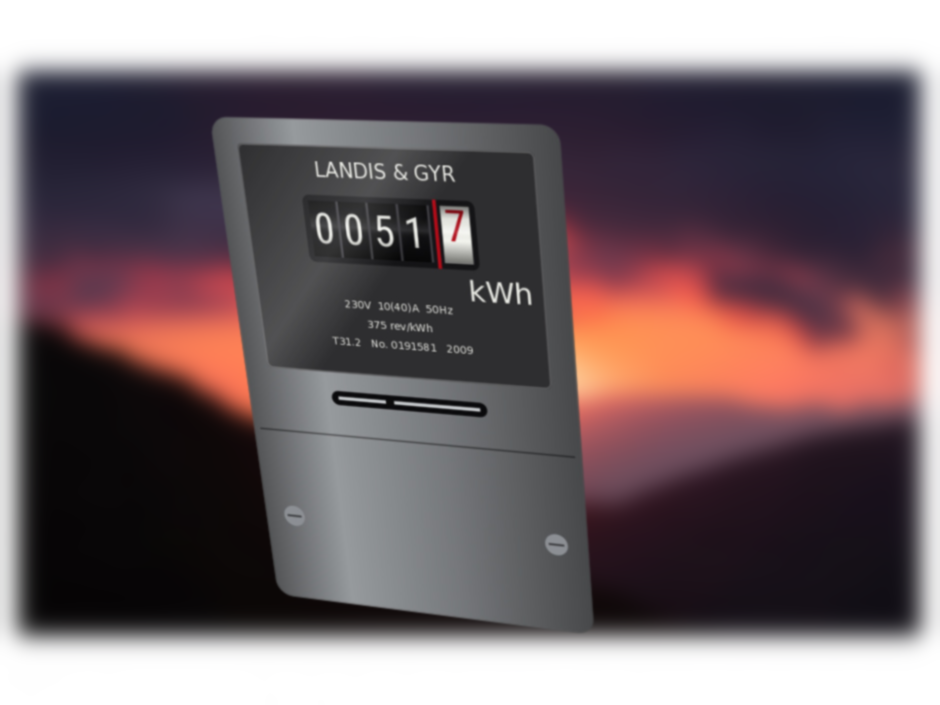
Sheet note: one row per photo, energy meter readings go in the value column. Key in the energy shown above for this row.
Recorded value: 51.7 kWh
